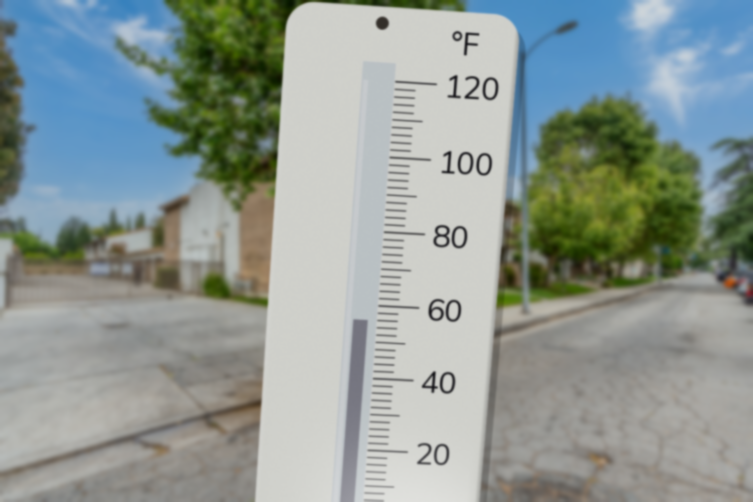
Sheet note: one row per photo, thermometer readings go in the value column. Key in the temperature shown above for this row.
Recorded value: 56 °F
